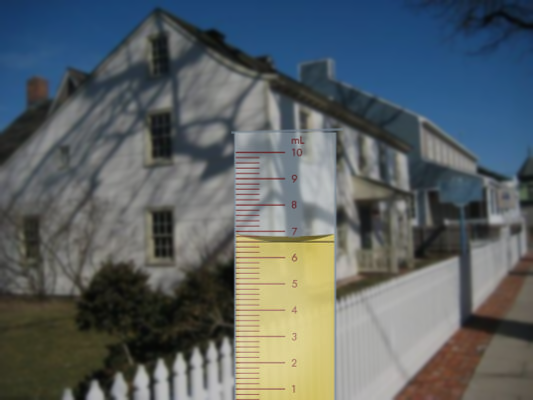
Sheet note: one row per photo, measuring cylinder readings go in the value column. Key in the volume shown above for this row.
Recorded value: 6.6 mL
